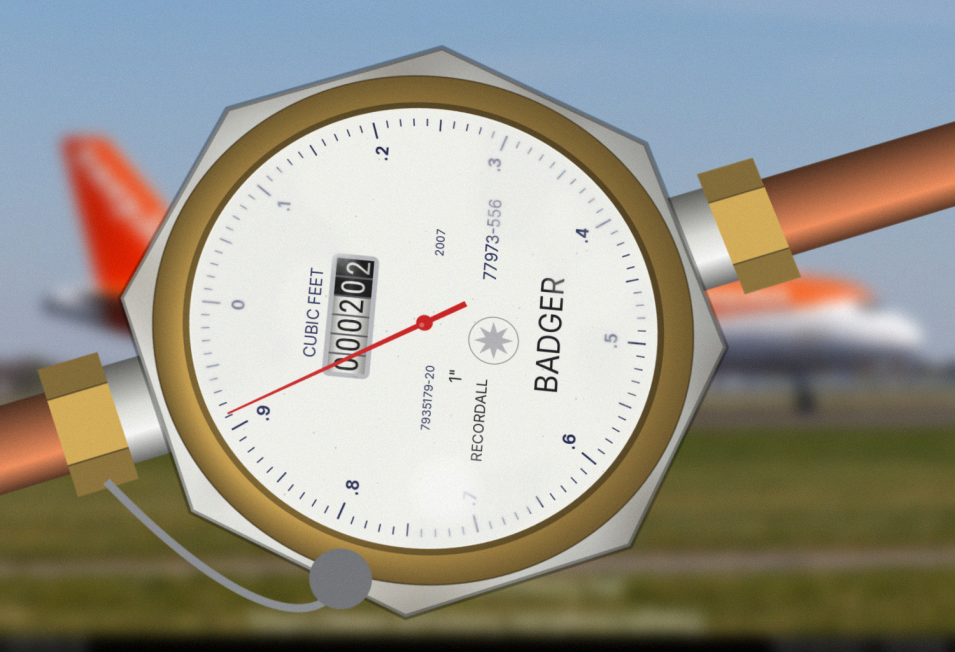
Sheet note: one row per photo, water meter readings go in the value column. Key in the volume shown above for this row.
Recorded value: 201.91 ft³
